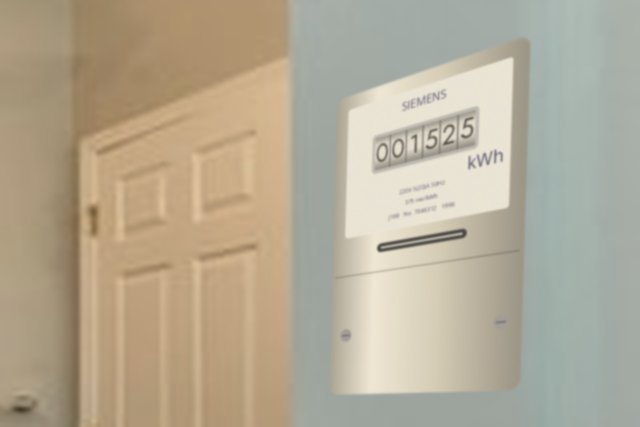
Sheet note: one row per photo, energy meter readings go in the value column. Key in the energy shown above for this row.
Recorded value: 1525 kWh
